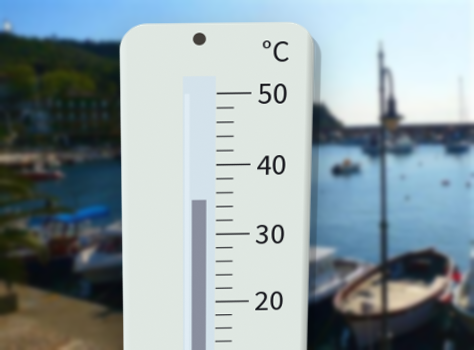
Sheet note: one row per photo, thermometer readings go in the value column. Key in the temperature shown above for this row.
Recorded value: 35 °C
